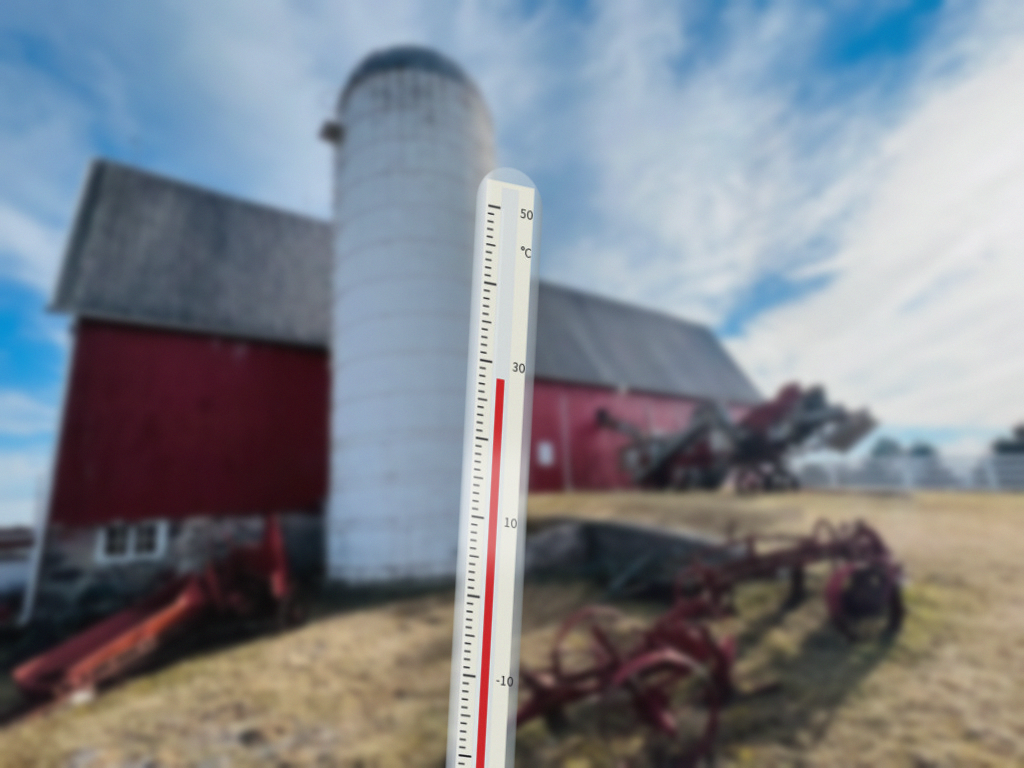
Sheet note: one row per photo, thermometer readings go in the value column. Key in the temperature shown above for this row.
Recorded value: 28 °C
